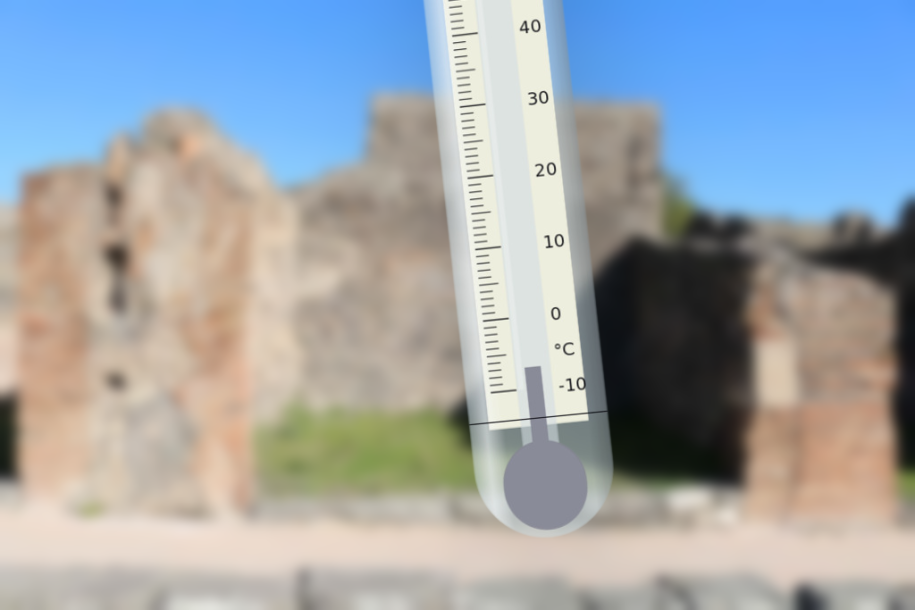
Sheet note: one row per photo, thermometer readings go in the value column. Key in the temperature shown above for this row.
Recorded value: -7 °C
